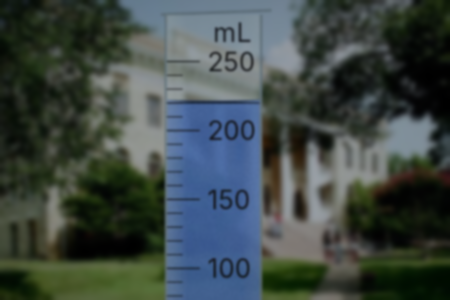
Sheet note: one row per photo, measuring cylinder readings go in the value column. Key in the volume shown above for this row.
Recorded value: 220 mL
